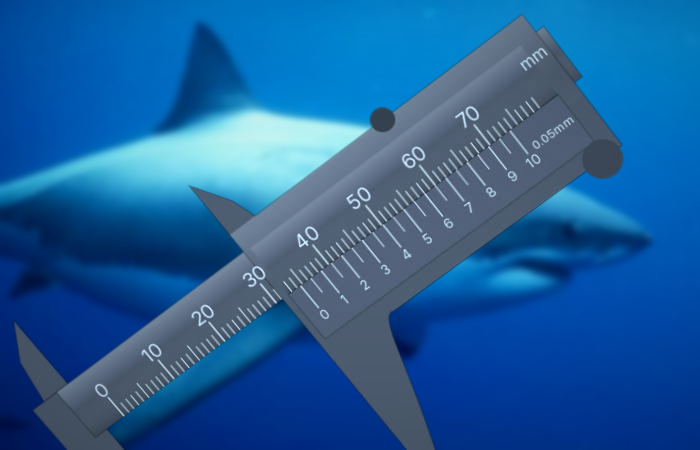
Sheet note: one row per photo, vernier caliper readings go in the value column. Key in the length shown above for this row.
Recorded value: 34.6 mm
